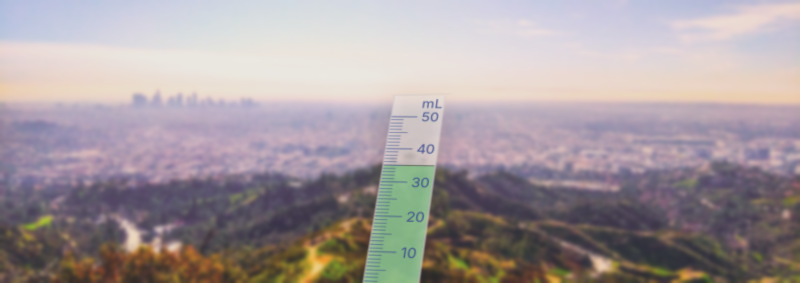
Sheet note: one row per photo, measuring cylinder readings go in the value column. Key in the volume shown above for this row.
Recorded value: 35 mL
